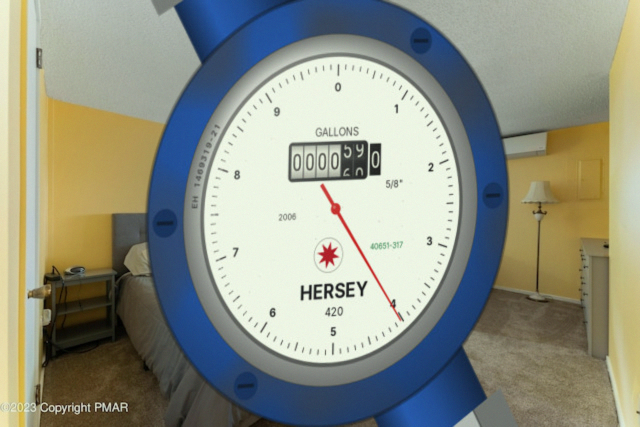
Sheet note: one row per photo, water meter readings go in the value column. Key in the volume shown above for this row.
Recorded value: 594.0 gal
